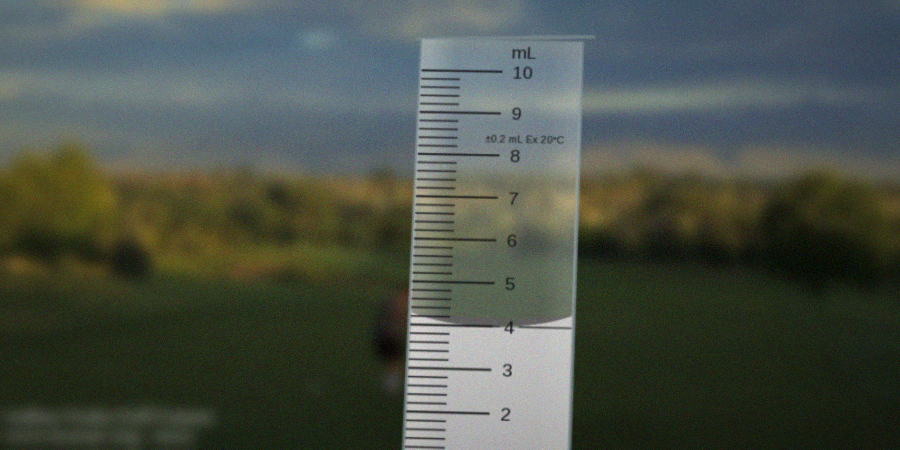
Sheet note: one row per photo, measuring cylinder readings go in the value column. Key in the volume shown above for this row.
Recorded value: 4 mL
